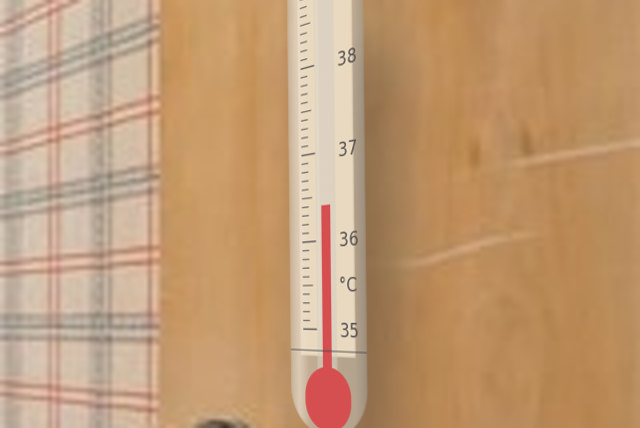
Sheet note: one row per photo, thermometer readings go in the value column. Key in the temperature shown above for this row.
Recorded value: 36.4 °C
